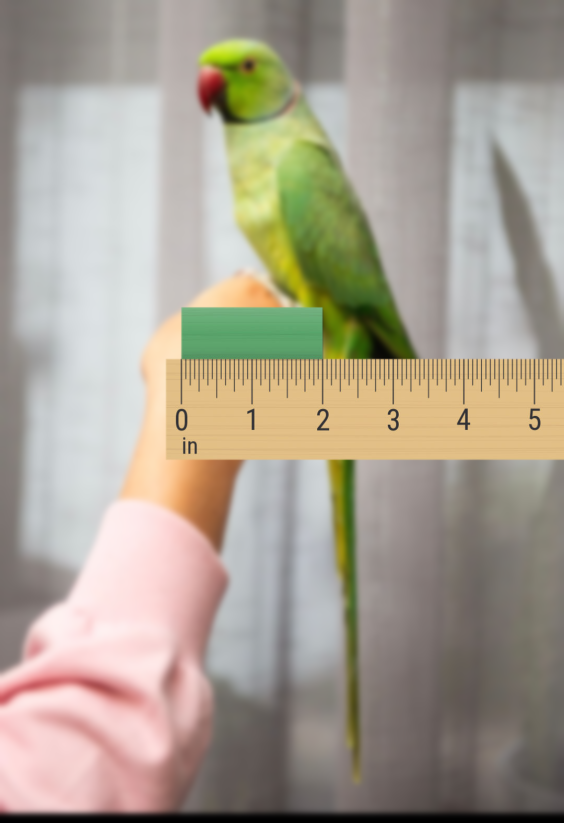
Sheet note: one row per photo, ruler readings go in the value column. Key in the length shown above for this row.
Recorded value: 2 in
